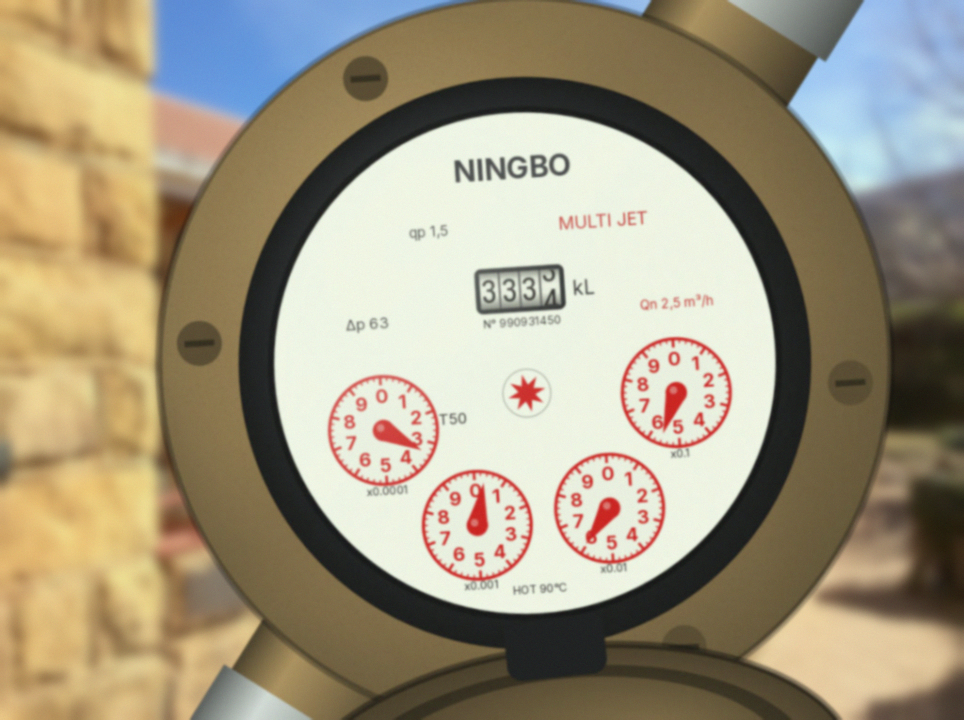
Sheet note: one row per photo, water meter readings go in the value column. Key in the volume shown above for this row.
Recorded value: 3333.5603 kL
